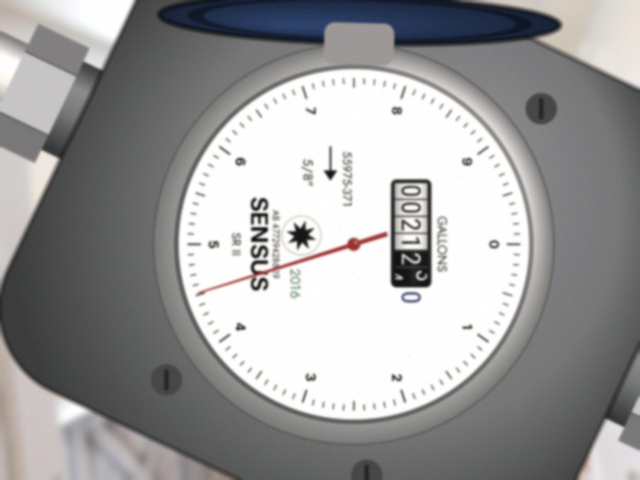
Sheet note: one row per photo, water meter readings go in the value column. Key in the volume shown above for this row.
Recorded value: 21234.5 gal
